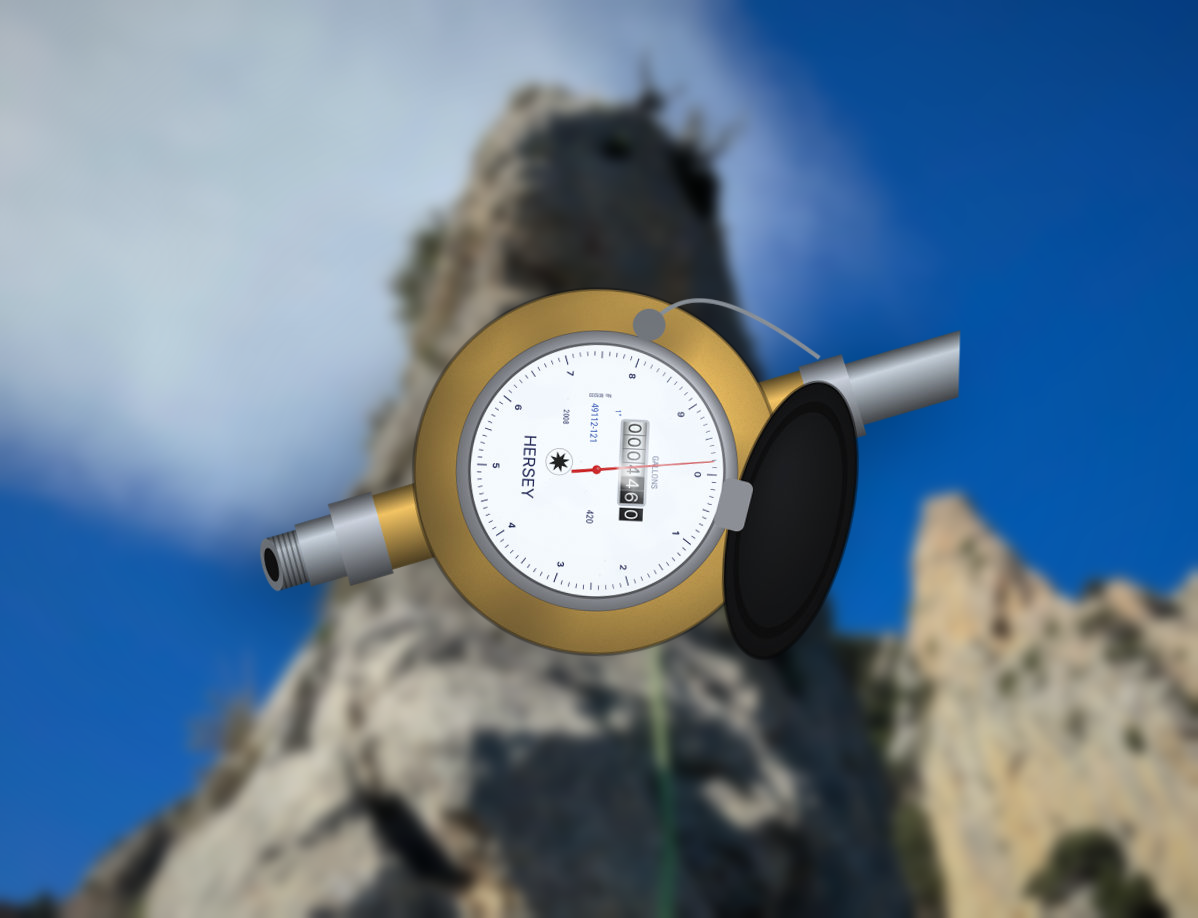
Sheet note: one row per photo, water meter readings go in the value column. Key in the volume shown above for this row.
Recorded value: 4459.8 gal
